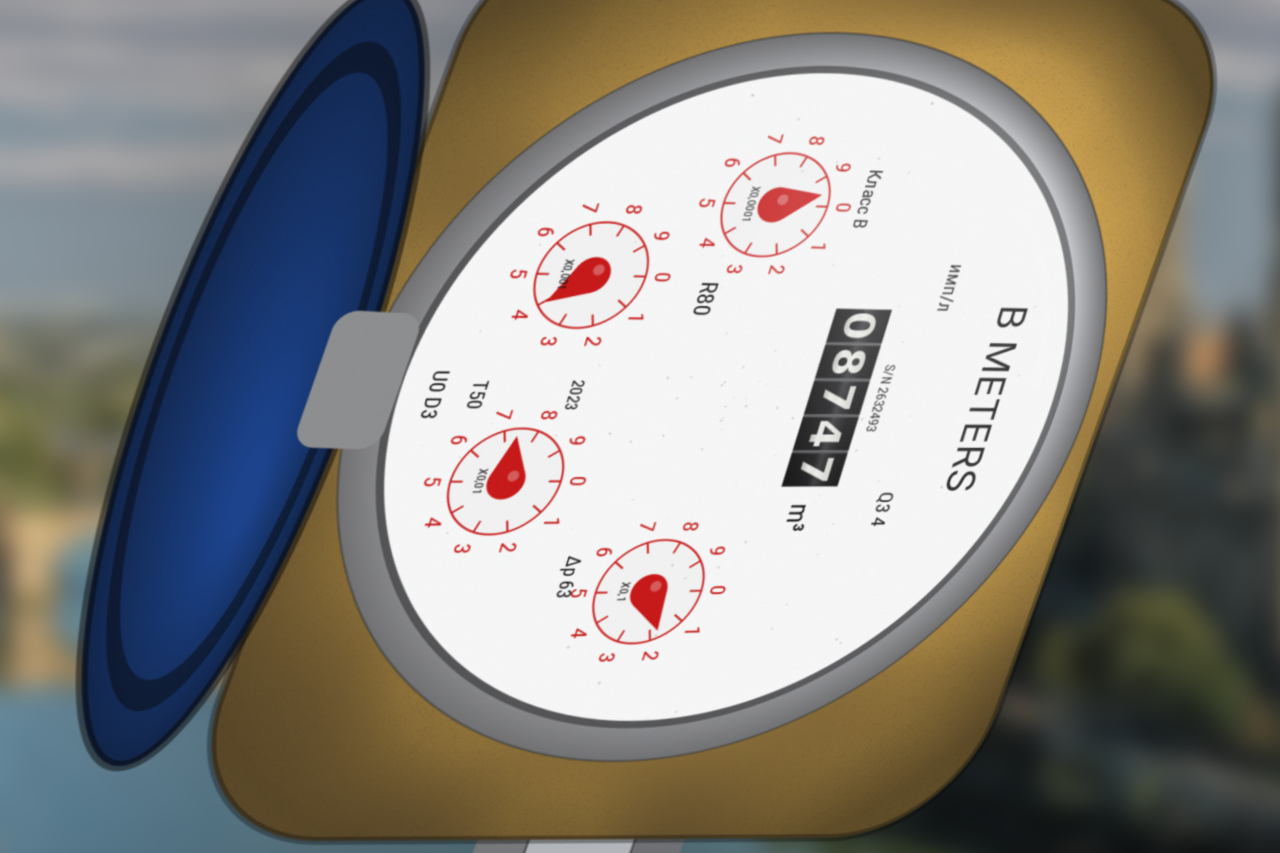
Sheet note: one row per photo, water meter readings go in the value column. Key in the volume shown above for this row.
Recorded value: 8747.1739 m³
